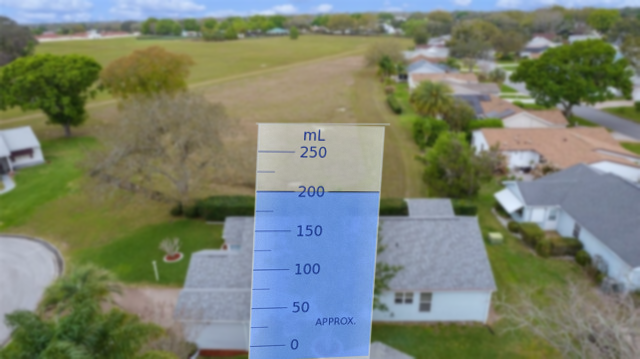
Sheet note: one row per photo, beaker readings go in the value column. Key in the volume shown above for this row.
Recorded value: 200 mL
